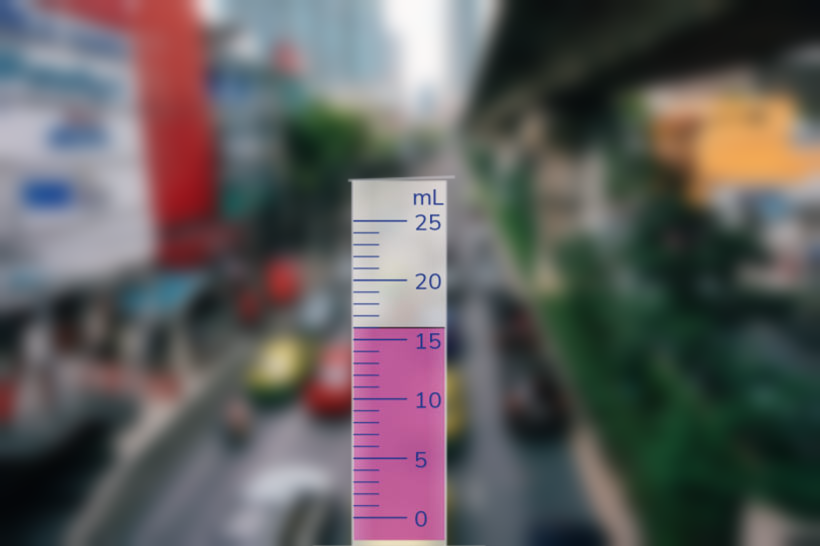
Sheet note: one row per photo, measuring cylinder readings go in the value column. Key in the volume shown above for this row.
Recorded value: 16 mL
